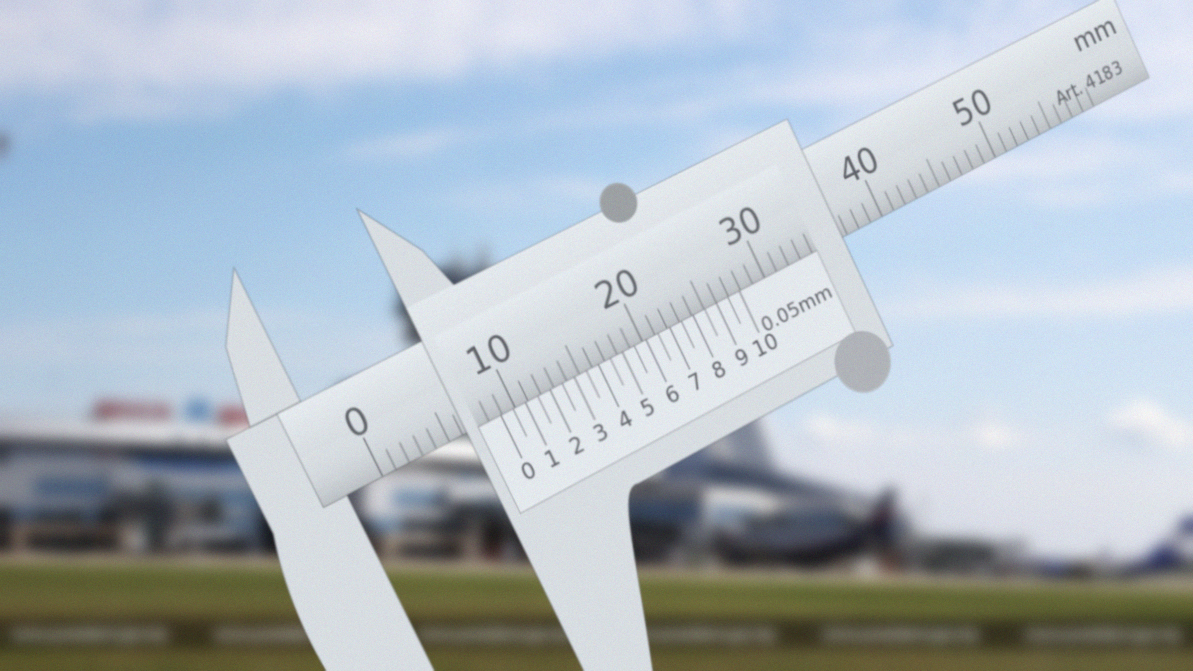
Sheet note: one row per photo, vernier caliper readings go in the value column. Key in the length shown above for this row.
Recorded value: 8.9 mm
